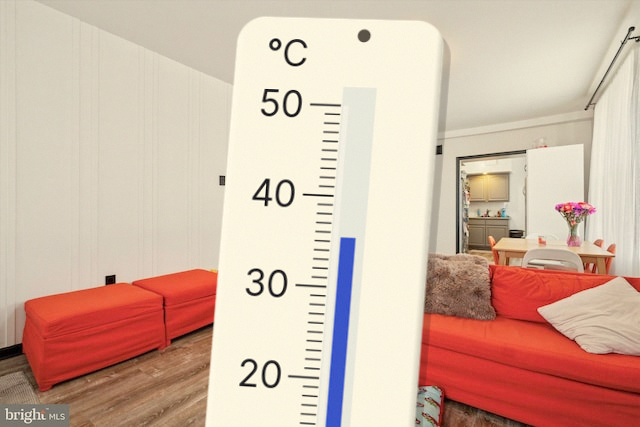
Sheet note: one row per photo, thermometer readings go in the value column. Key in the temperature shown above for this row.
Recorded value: 35.5 °C
